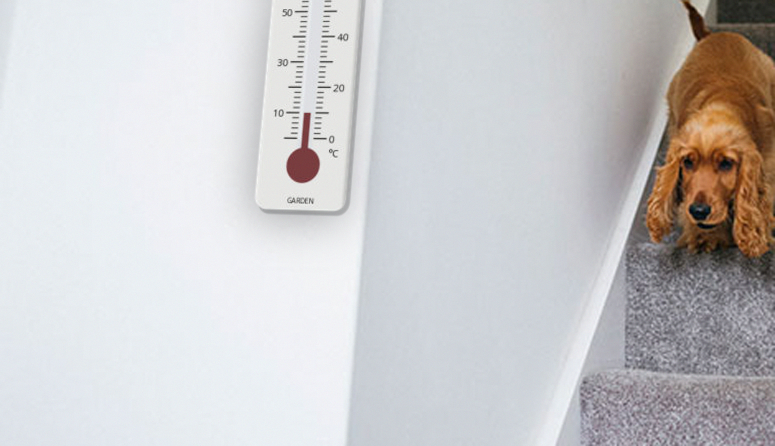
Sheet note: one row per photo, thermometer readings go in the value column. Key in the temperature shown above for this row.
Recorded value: 10 °C
